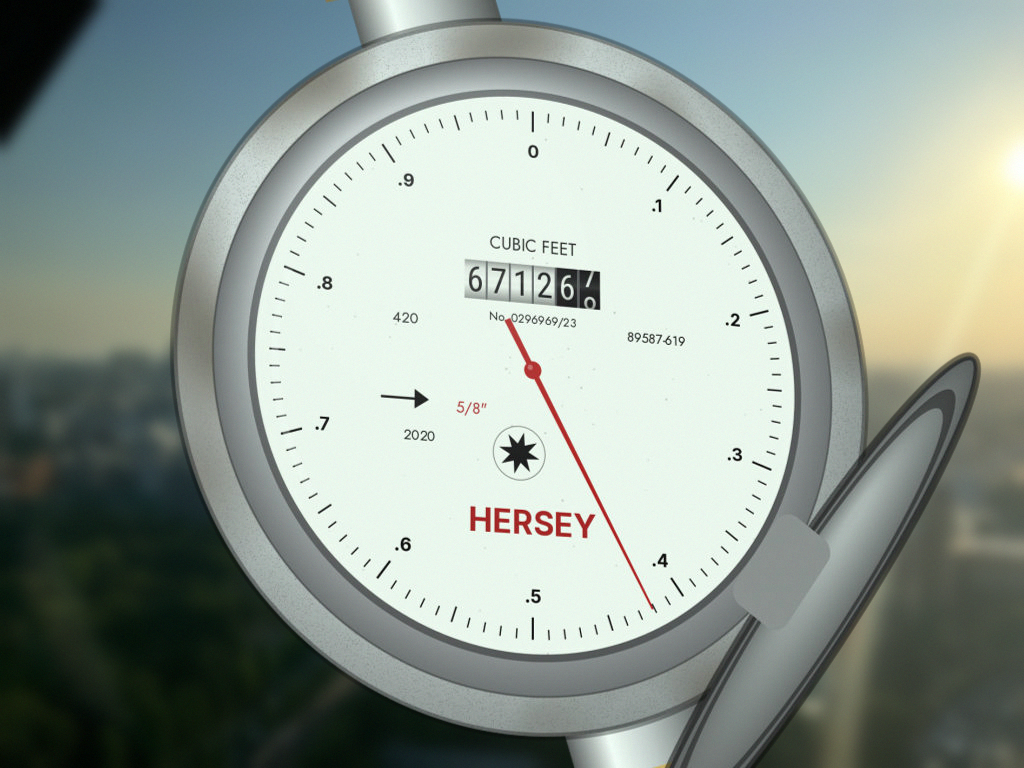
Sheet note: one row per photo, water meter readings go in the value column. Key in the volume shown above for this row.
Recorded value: 671267.42 ft³
